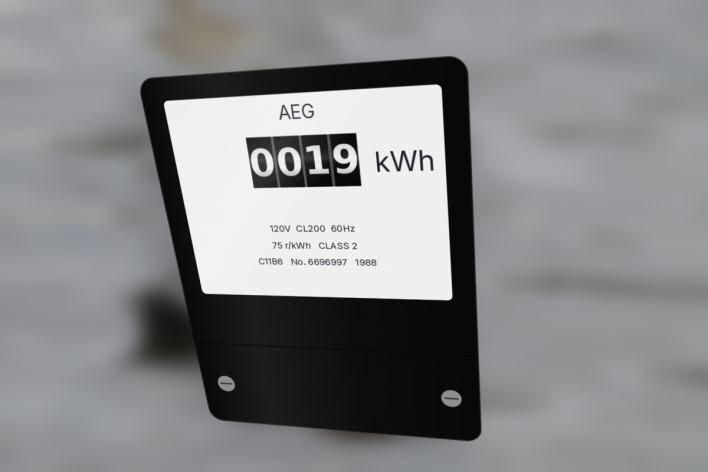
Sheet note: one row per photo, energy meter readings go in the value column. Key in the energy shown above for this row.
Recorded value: 19 kWh
